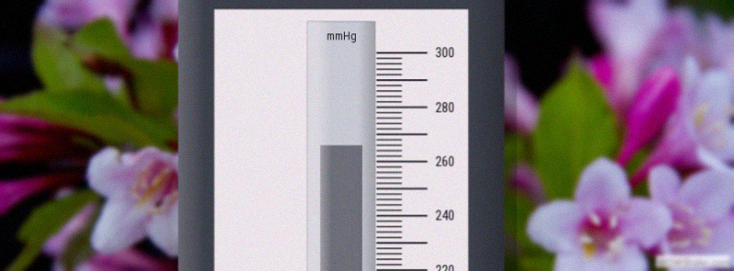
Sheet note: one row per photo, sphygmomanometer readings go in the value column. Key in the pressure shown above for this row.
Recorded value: 266 mmHg
